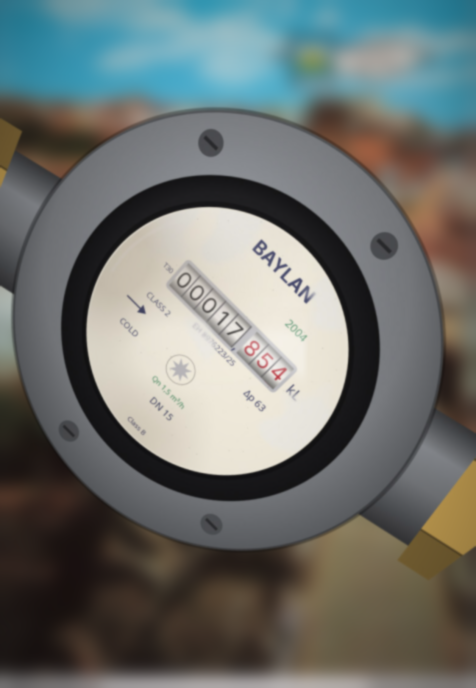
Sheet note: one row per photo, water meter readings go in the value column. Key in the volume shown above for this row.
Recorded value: 17.854 kL
